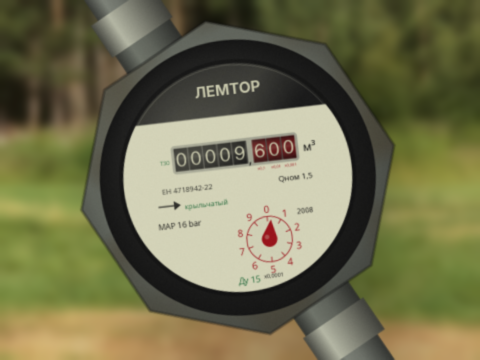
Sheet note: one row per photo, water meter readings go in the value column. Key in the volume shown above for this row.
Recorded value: 9.6000 m³
